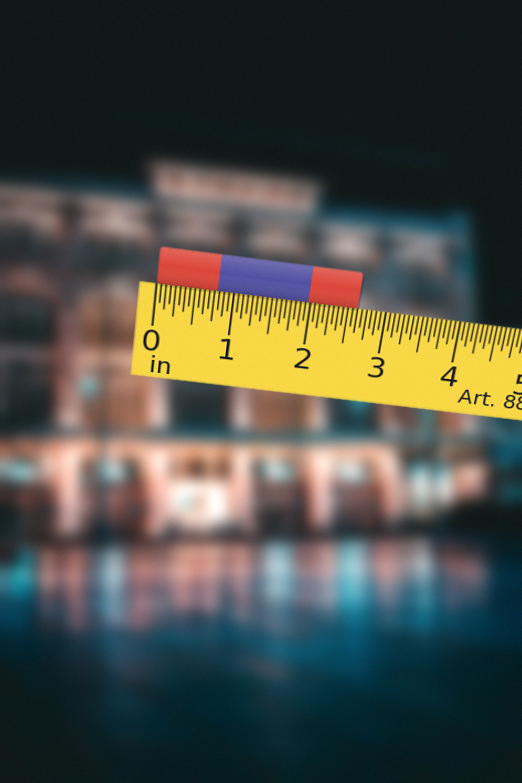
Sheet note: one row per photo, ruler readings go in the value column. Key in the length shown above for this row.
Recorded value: 2.625 in
